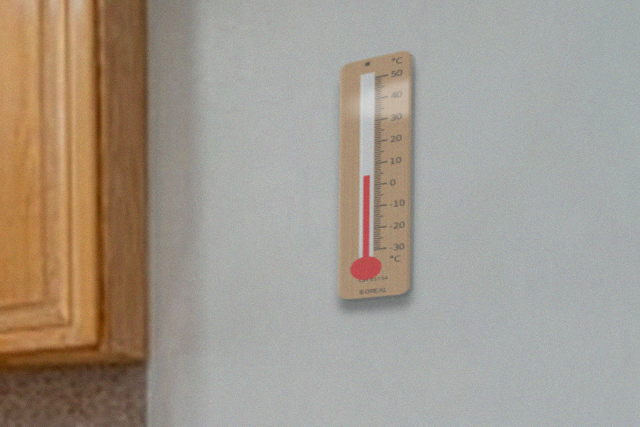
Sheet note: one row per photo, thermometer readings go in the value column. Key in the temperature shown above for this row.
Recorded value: 5 °C
